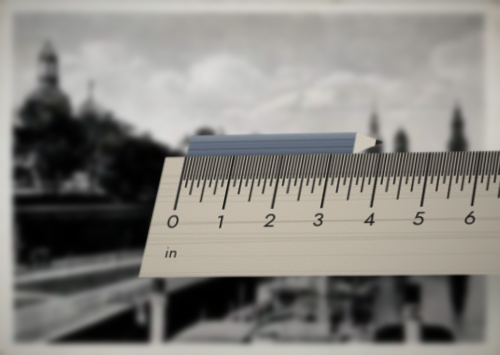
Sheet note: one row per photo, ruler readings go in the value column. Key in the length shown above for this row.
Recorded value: 4 in
